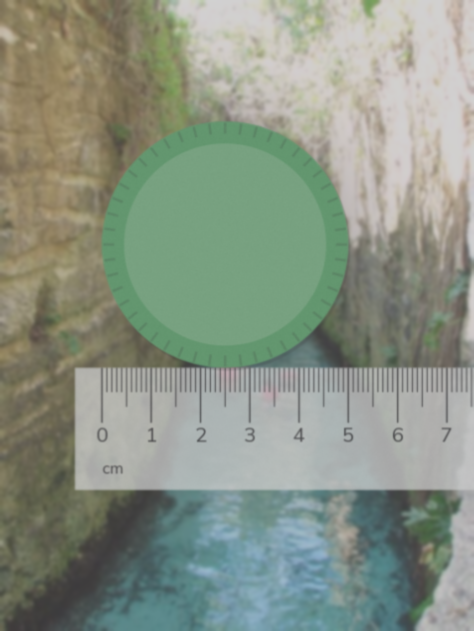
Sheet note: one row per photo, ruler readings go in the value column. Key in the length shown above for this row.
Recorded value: 5 cm
